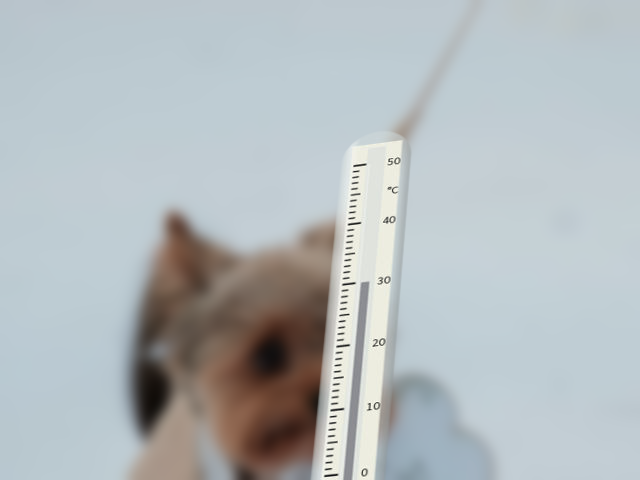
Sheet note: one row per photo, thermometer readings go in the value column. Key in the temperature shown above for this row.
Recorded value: 30 °C
